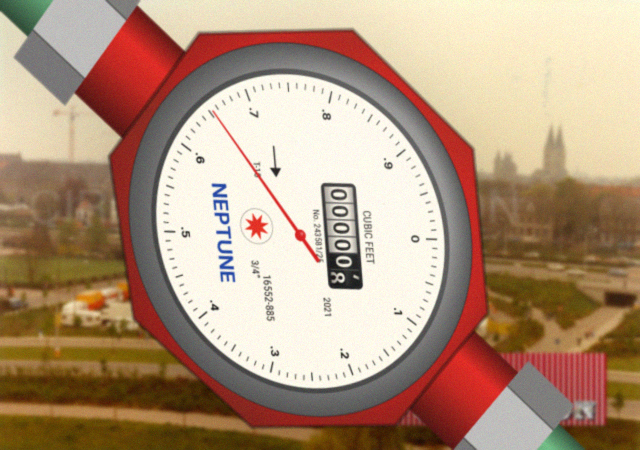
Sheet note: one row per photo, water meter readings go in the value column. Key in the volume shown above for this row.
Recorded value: 7.65 ft³
